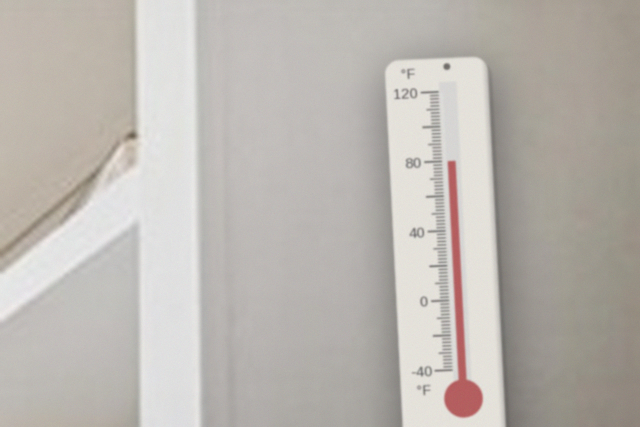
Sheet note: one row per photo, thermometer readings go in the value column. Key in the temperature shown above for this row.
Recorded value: 80 °F
